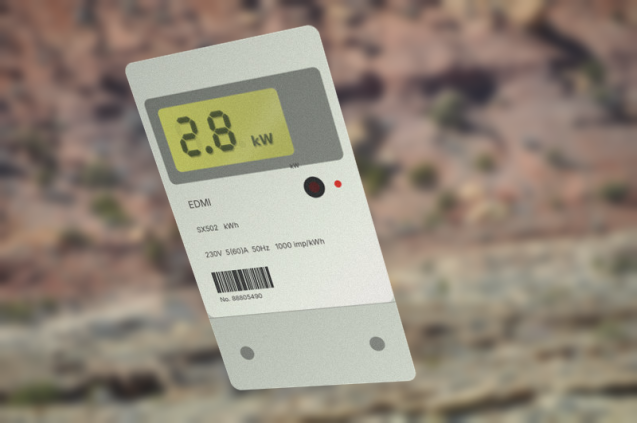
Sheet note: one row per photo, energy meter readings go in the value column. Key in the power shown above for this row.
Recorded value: 2.8 kW
